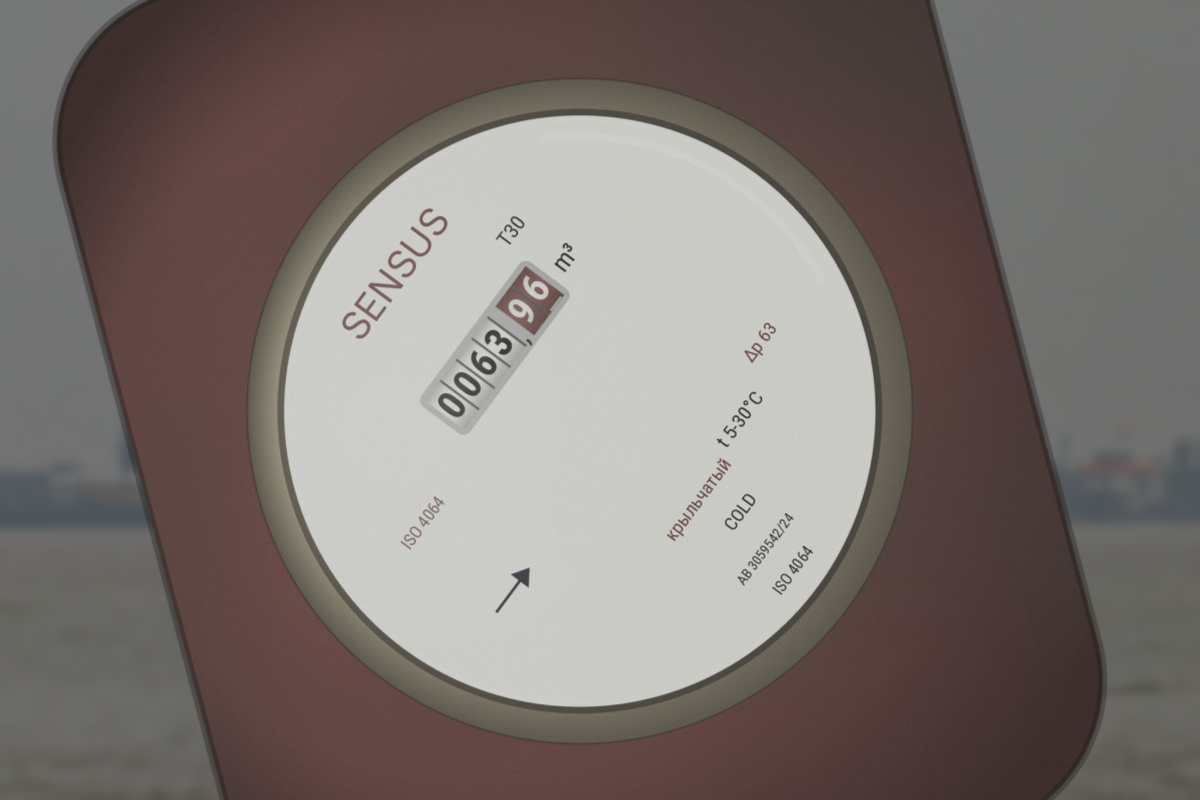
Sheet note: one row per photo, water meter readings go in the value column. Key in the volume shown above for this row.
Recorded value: 63.96 m³
